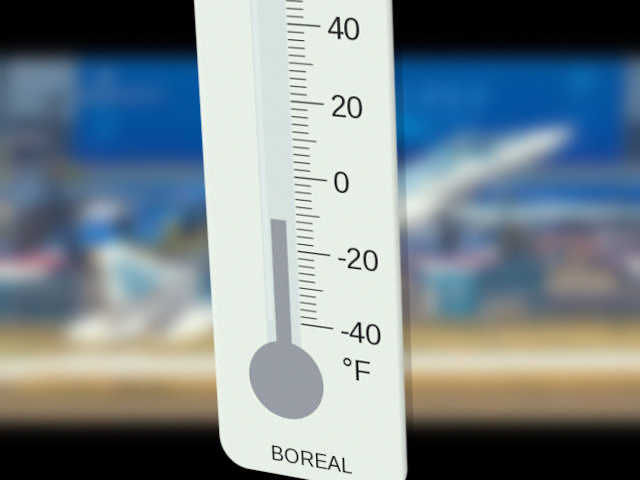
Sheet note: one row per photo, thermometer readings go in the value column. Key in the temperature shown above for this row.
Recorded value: -12 °F
